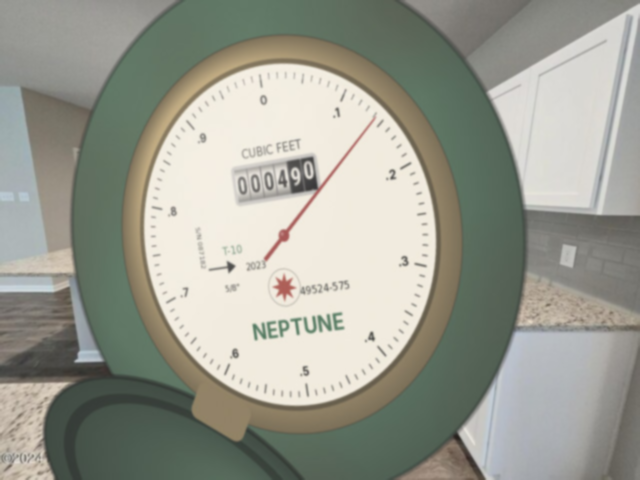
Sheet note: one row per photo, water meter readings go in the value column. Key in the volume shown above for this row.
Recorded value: 490.14 ft³
